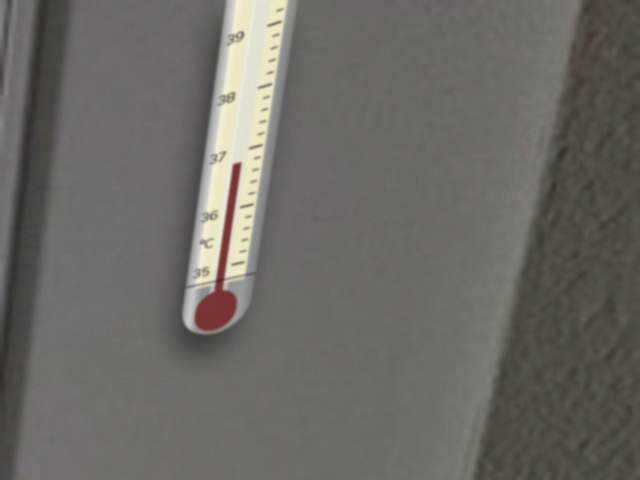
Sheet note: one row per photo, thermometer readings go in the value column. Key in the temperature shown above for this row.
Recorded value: 36.8 °C
